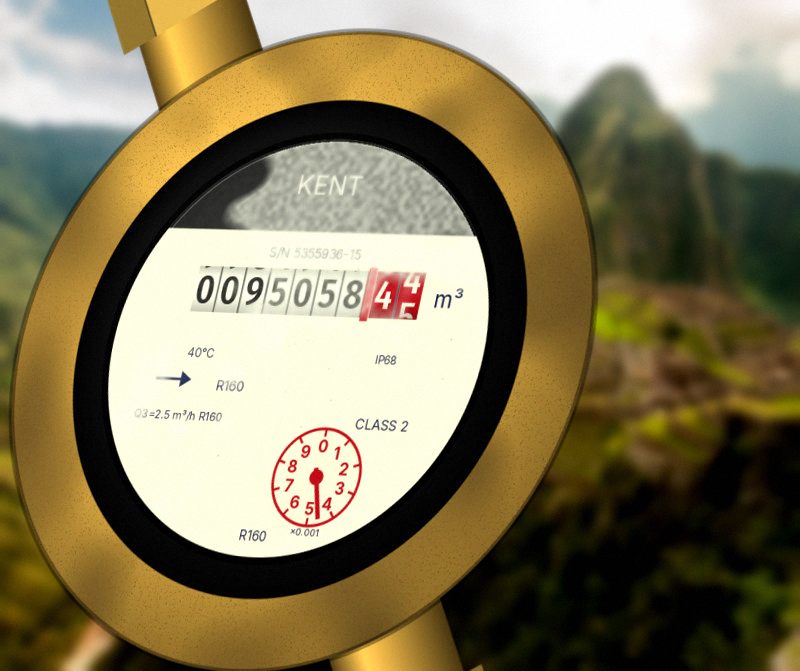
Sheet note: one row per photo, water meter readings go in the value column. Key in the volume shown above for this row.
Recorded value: 95058.444 m³
